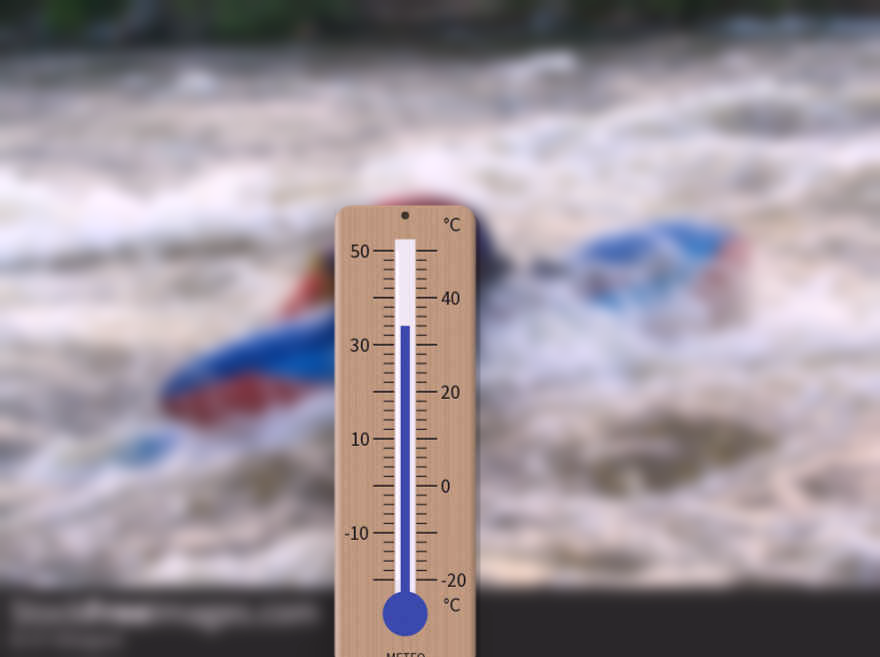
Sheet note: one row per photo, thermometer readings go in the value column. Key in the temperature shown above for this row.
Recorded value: 34 °C
